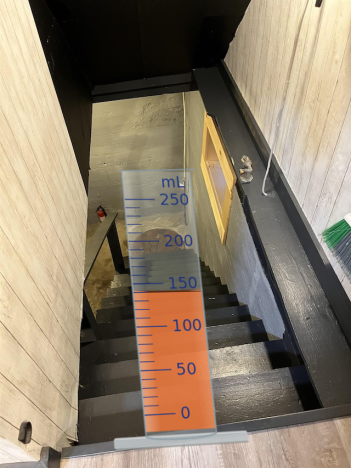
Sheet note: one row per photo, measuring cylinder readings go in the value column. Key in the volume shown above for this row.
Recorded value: 140 mL
